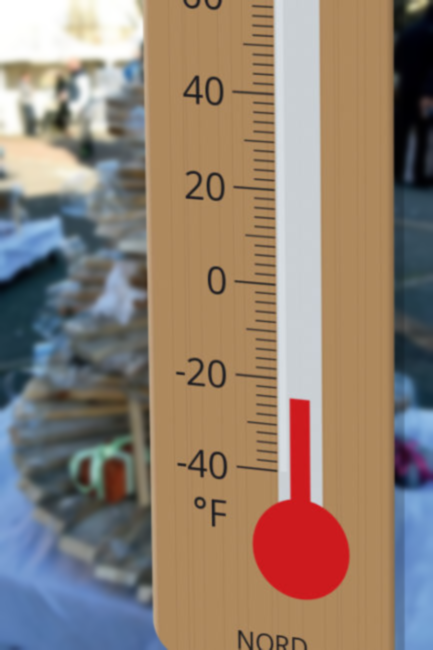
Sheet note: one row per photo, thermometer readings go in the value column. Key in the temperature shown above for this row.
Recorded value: -24 °F
